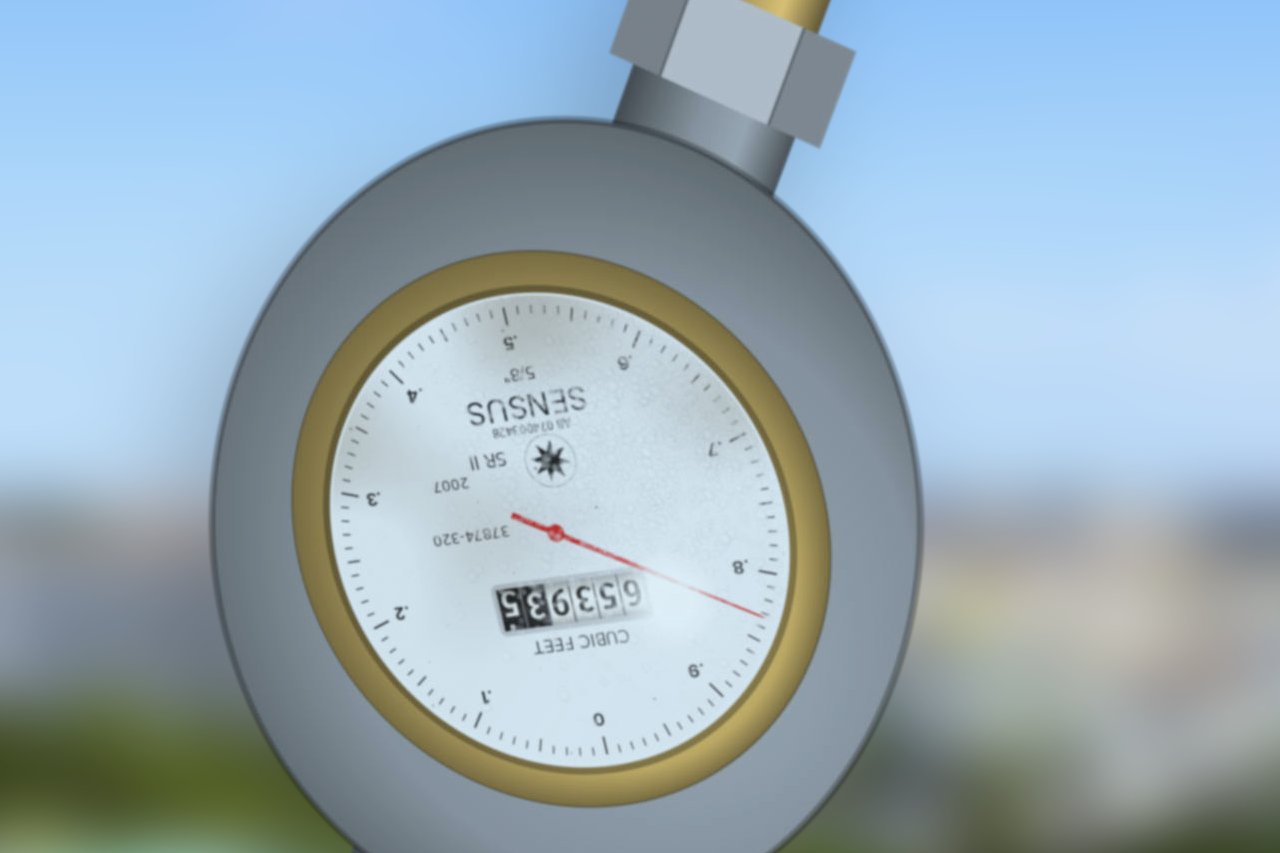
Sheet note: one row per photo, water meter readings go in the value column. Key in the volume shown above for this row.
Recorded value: 653934.83 ft³
